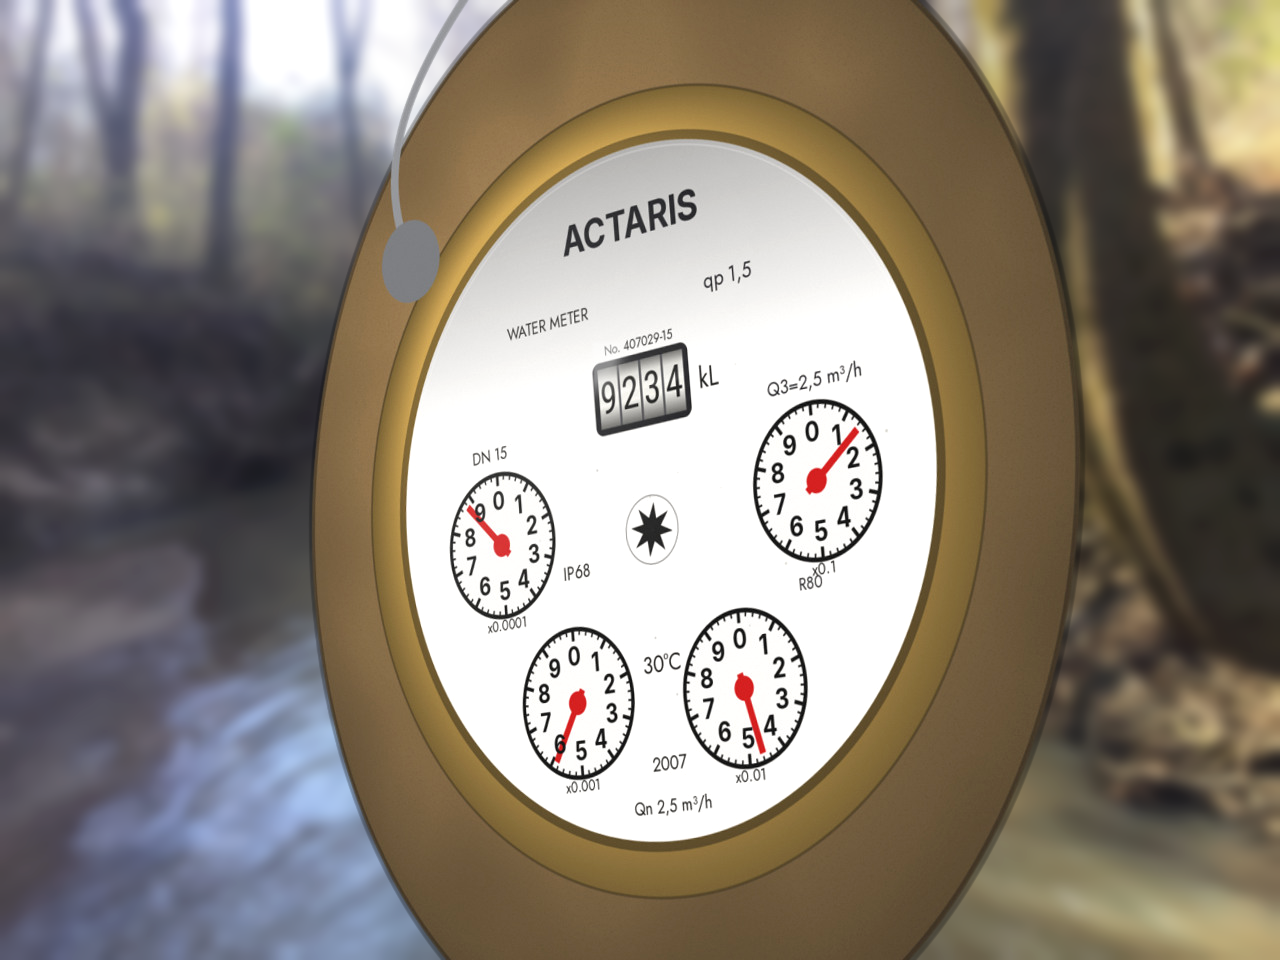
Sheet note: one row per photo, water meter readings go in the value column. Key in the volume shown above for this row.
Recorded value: 9234.1458 kL
